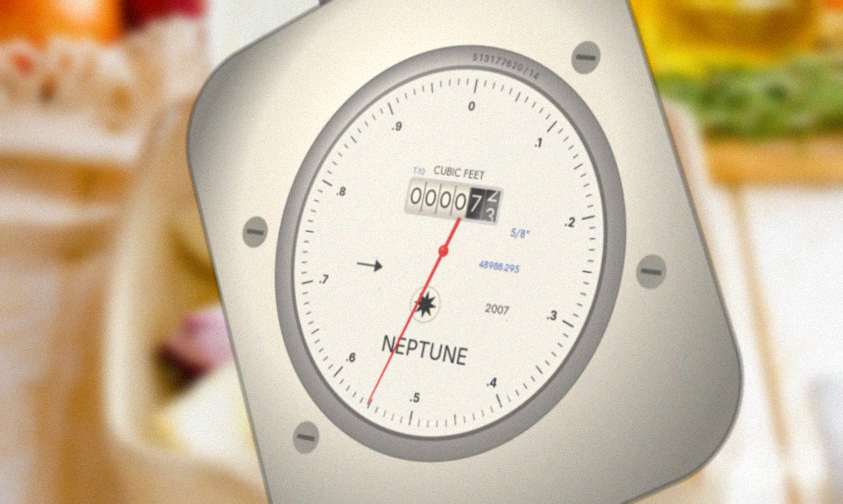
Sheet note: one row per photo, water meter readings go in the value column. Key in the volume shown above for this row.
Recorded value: 72.55 ft³
